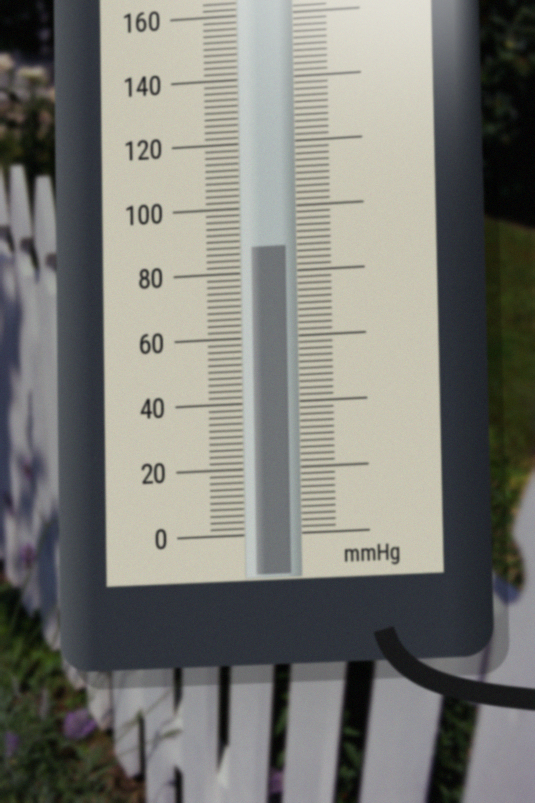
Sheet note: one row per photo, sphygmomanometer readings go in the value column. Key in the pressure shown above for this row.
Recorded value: 88 mmHg
